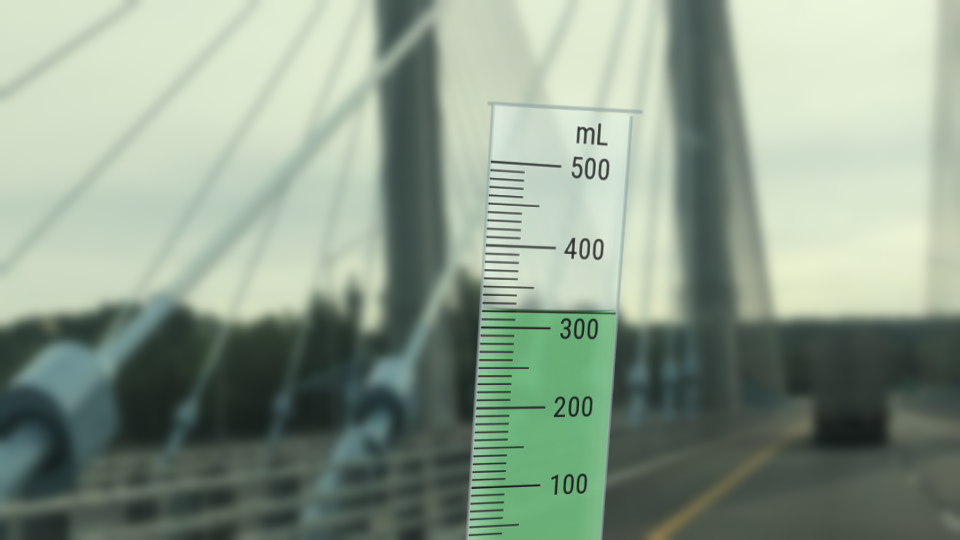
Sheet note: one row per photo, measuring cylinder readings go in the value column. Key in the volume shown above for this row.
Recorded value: 320 mL
